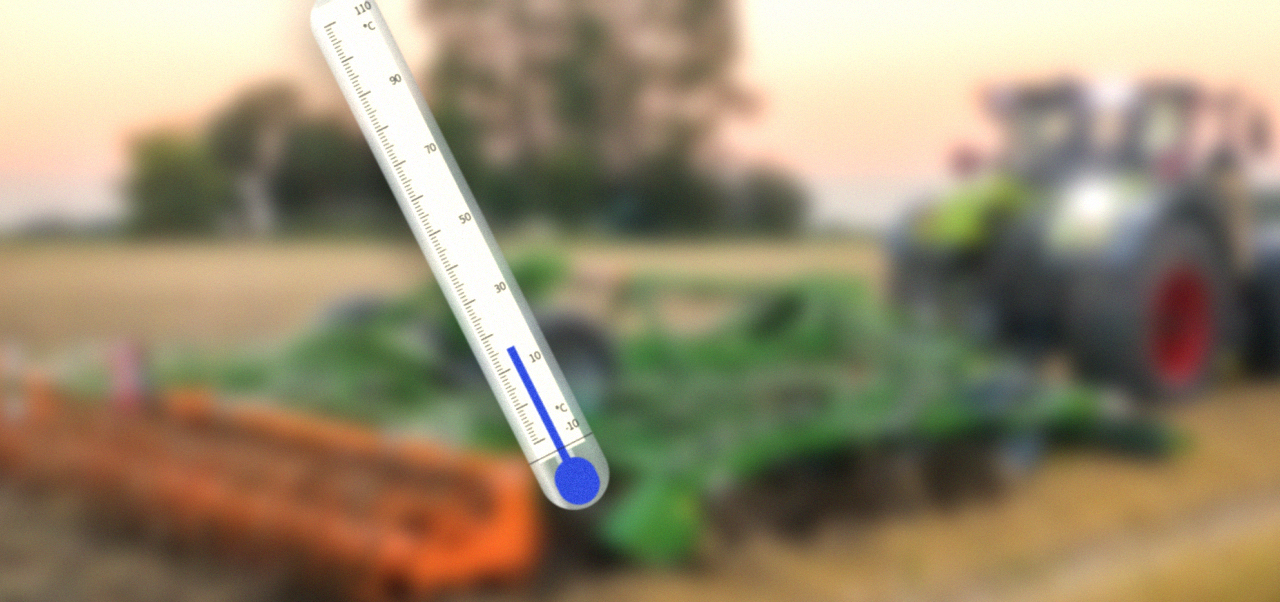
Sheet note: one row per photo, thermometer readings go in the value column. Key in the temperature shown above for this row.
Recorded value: 15 °C
